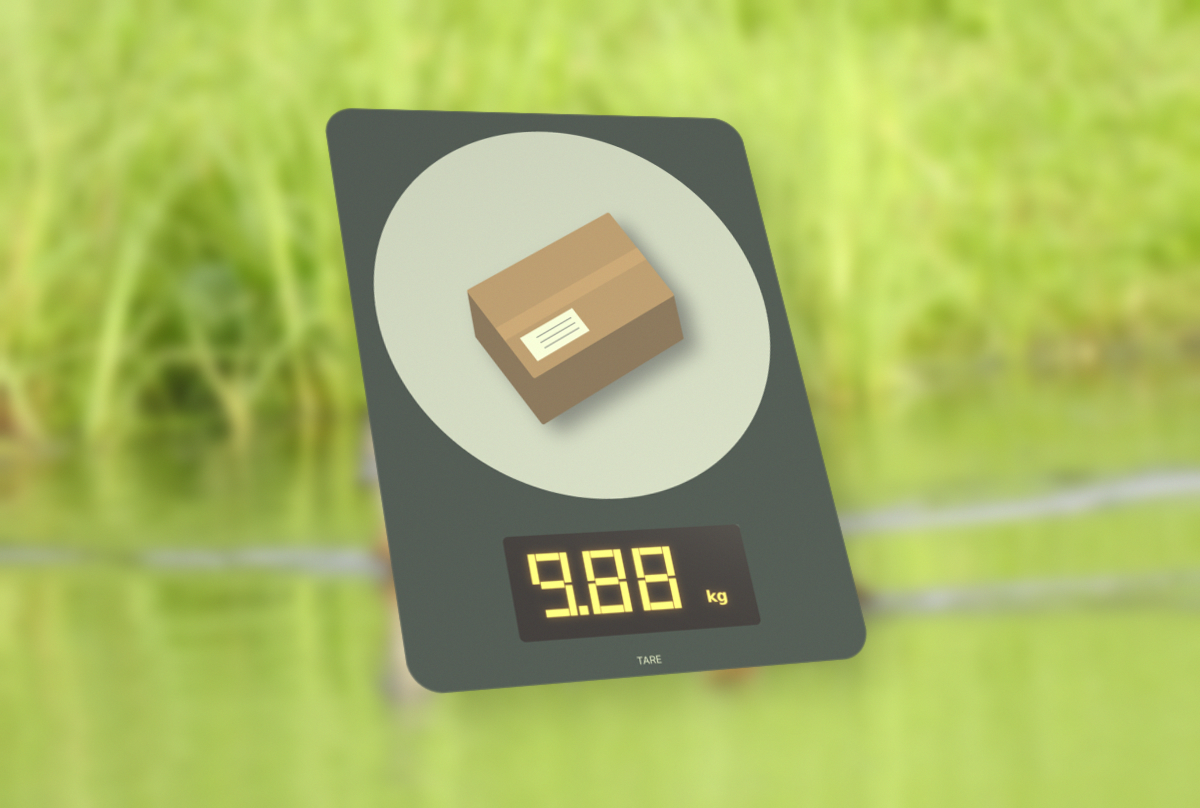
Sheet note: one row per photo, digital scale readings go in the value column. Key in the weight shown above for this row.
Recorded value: 9.88 kg
